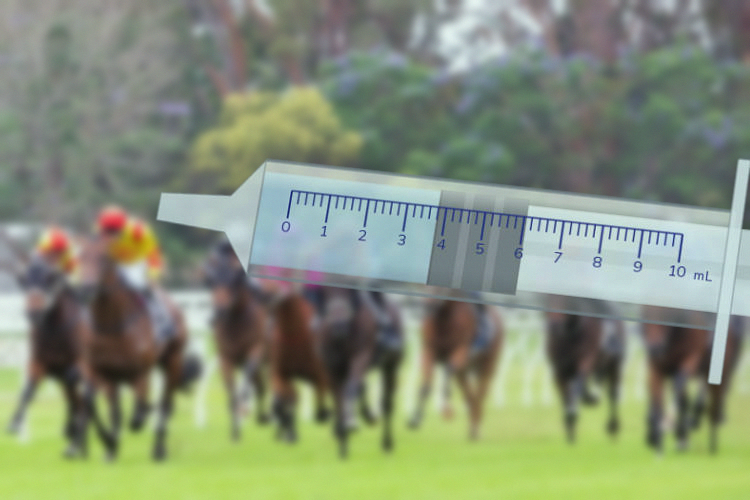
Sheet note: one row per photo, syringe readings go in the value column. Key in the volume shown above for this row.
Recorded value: 3.8 mL
